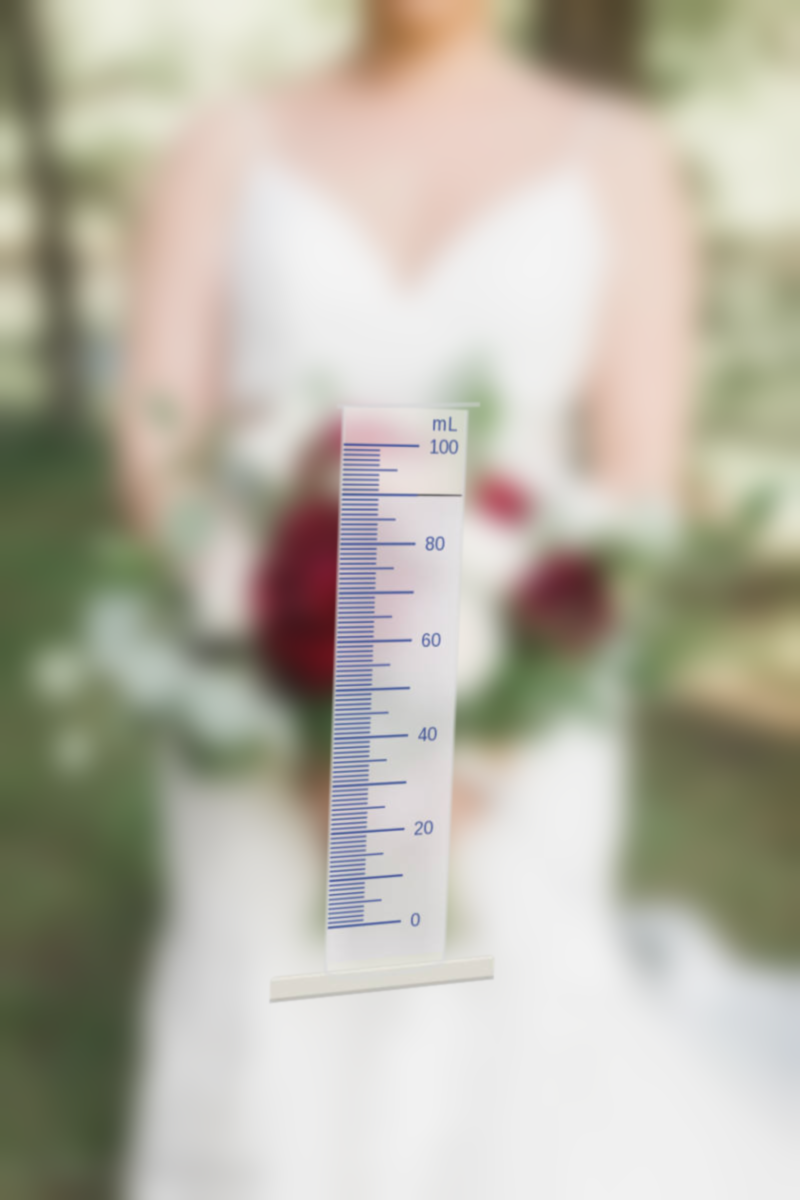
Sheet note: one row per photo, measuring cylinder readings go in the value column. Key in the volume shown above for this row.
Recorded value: 90 mL
